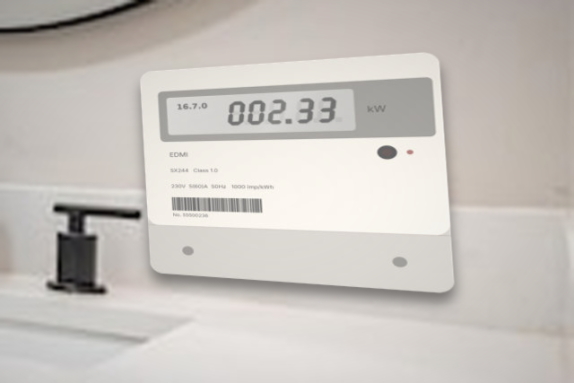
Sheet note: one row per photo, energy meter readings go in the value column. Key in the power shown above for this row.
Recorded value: 2.33 kW
